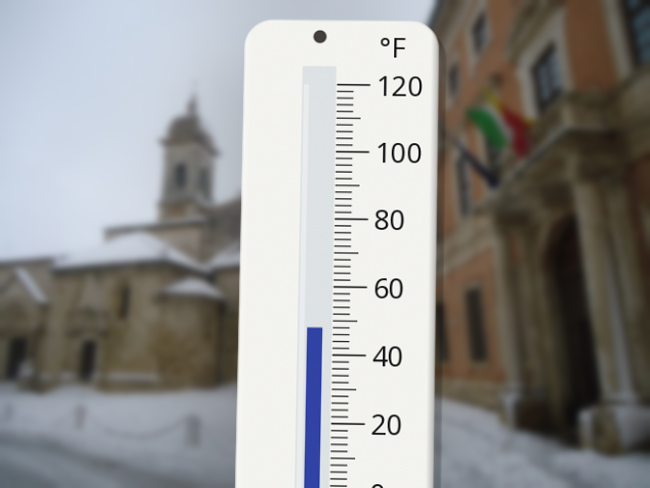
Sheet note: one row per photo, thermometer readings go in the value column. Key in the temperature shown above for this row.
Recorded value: 48 °F
